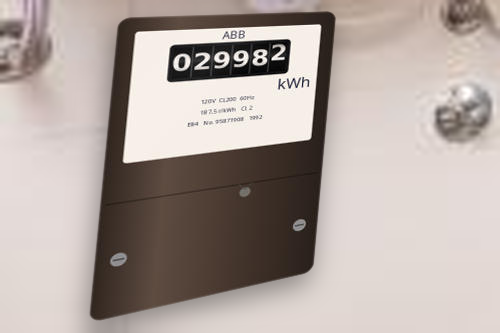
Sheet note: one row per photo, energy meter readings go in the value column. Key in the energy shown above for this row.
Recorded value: 29982 kWh
